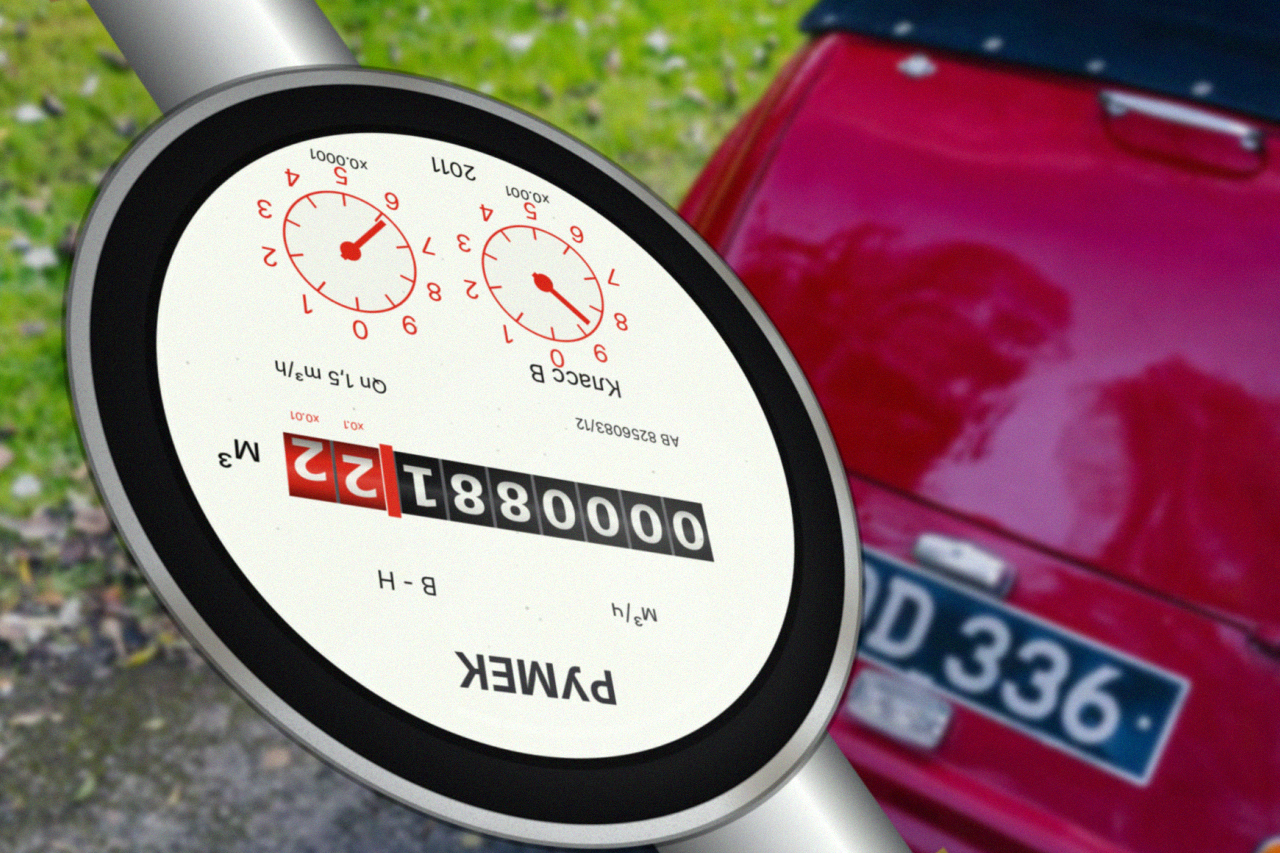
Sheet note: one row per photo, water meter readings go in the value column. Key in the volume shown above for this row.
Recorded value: 881.2186 m³
